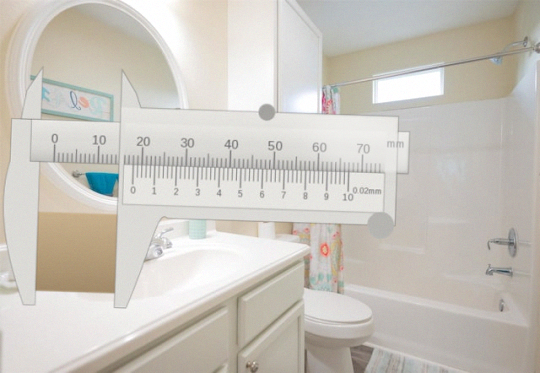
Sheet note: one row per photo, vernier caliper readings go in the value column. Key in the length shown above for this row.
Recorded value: 18.0 mm
